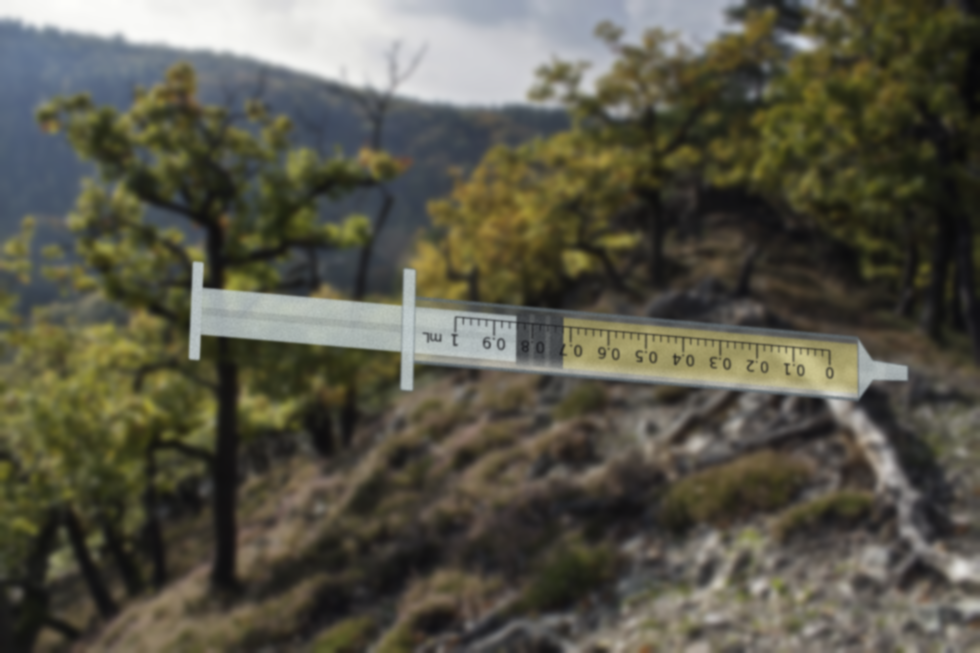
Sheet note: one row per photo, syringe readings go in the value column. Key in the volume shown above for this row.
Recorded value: 0.72 mL
